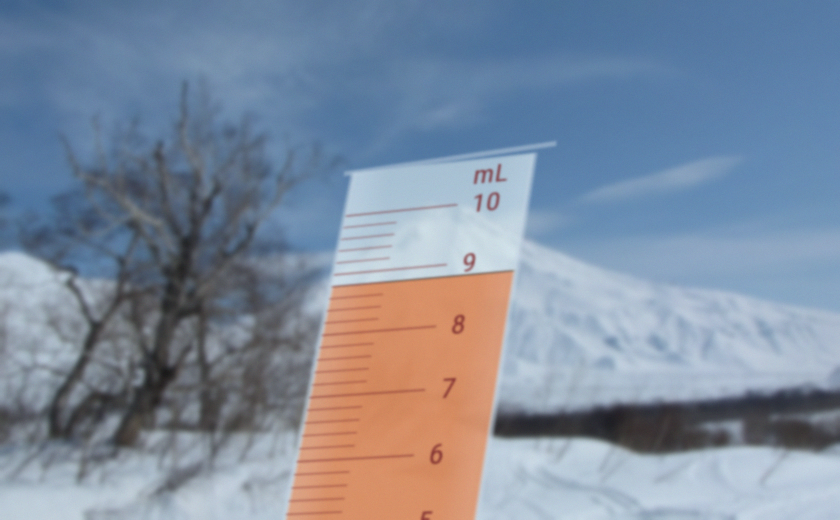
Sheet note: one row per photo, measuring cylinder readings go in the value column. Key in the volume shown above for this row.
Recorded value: 8.8 mL
